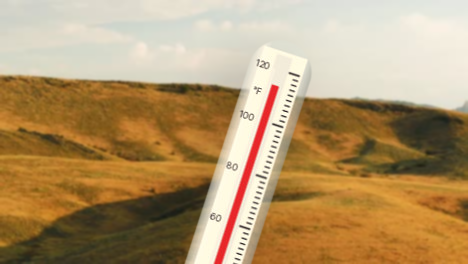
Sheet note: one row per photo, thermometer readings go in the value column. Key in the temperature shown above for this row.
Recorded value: 114 °F
